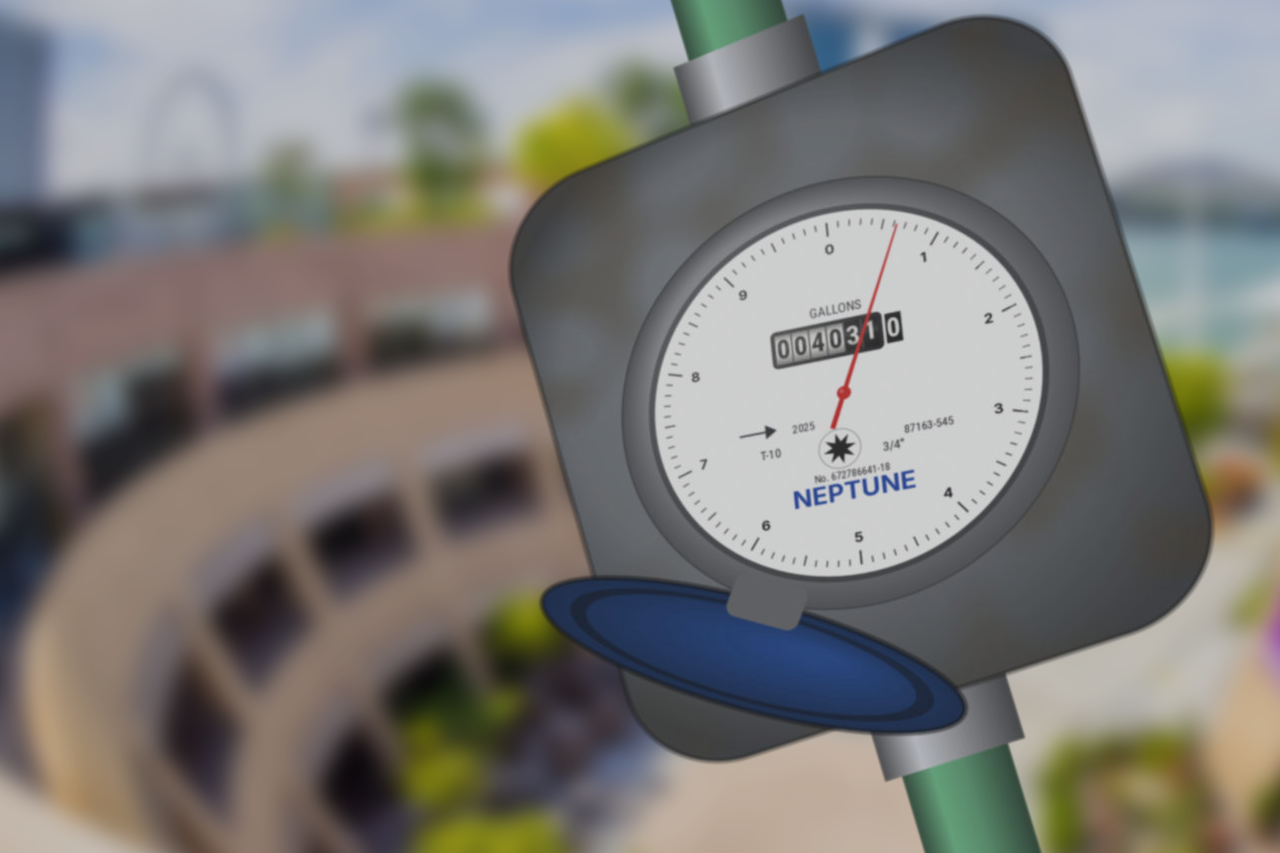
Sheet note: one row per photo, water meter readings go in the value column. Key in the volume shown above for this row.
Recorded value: 40310.6 gal
